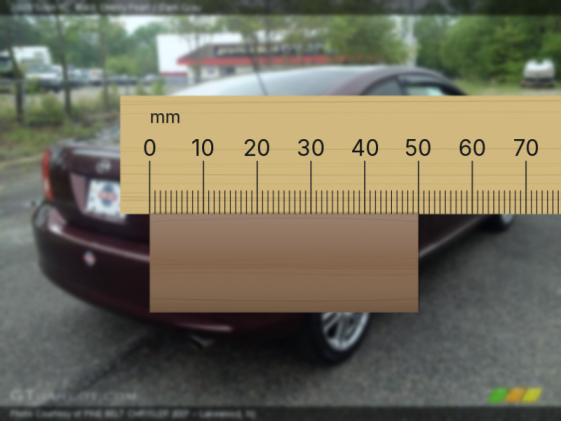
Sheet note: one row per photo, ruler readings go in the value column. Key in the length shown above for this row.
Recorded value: 50 mm
